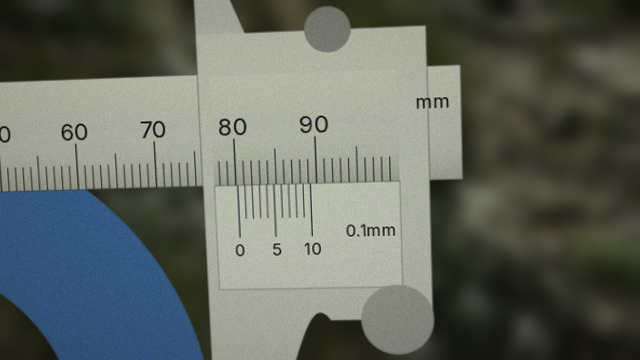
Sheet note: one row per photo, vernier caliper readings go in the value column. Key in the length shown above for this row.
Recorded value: 80.2 mm
